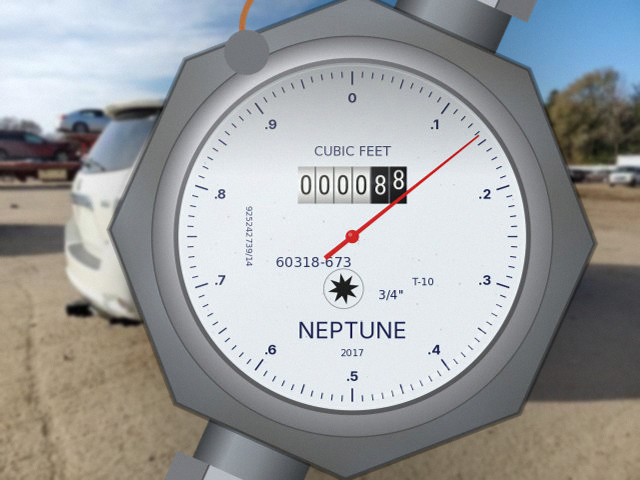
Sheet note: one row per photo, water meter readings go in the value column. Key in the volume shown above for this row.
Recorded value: 88.14 ft³
